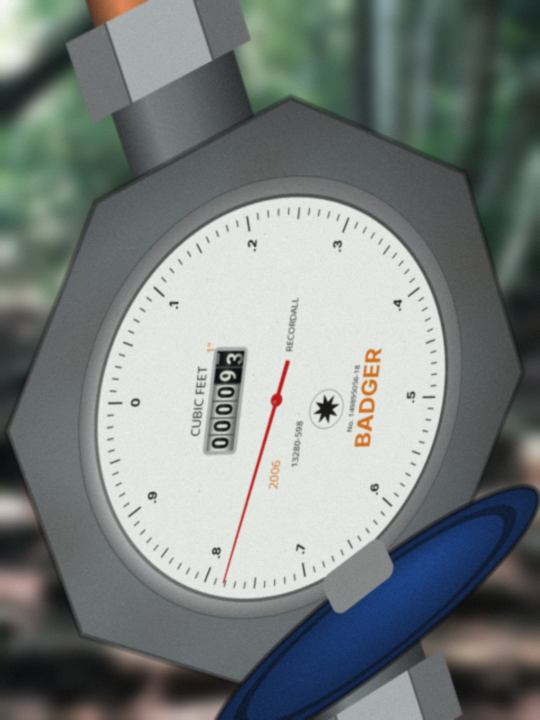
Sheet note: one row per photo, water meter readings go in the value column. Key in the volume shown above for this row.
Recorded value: 92.78 ft³
